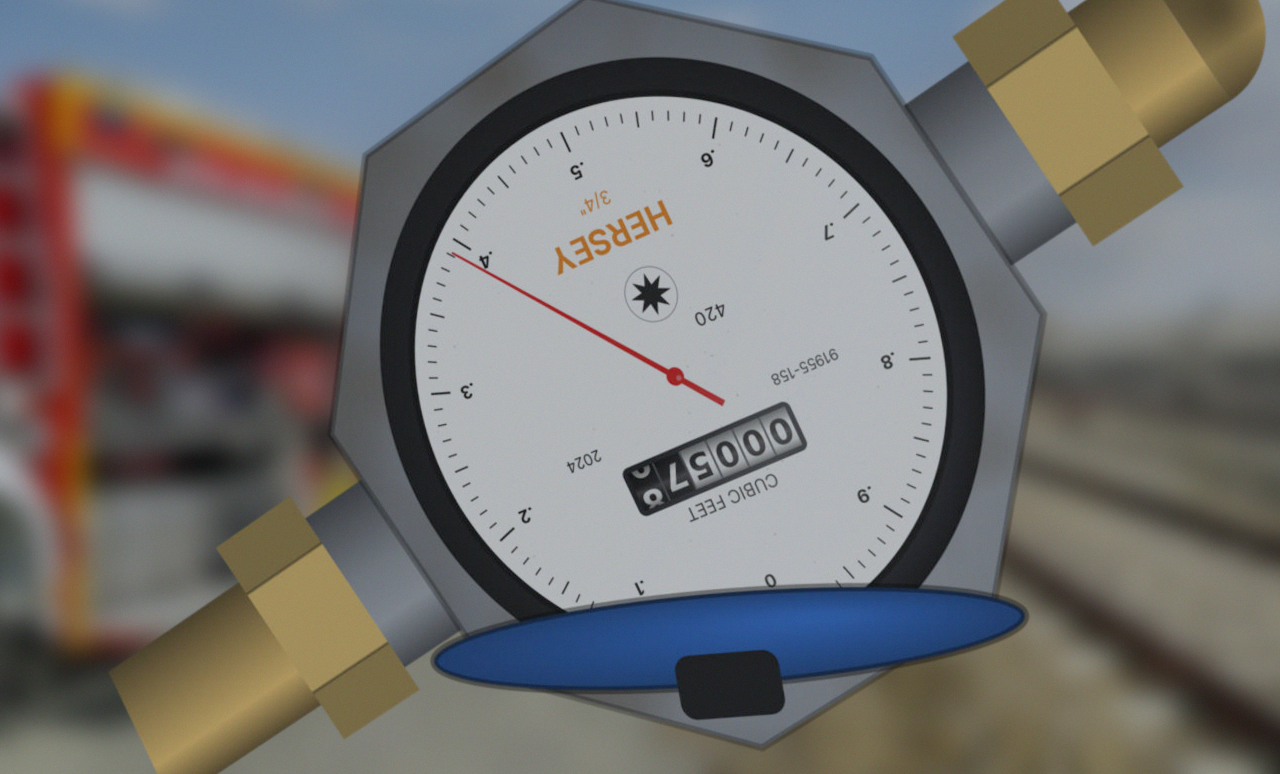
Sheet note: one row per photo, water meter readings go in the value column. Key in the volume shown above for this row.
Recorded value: 578.39 ft³
